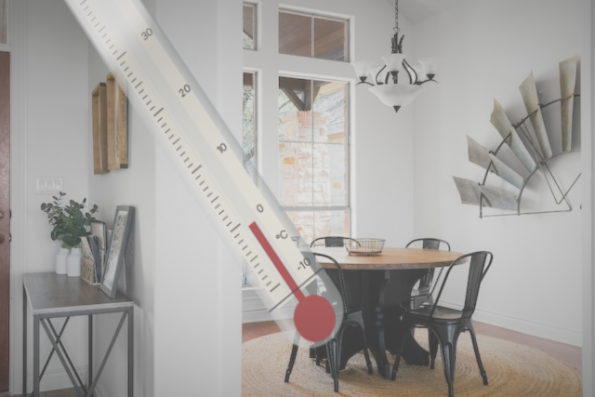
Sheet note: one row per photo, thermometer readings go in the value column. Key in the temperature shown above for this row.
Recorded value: -1 °C
